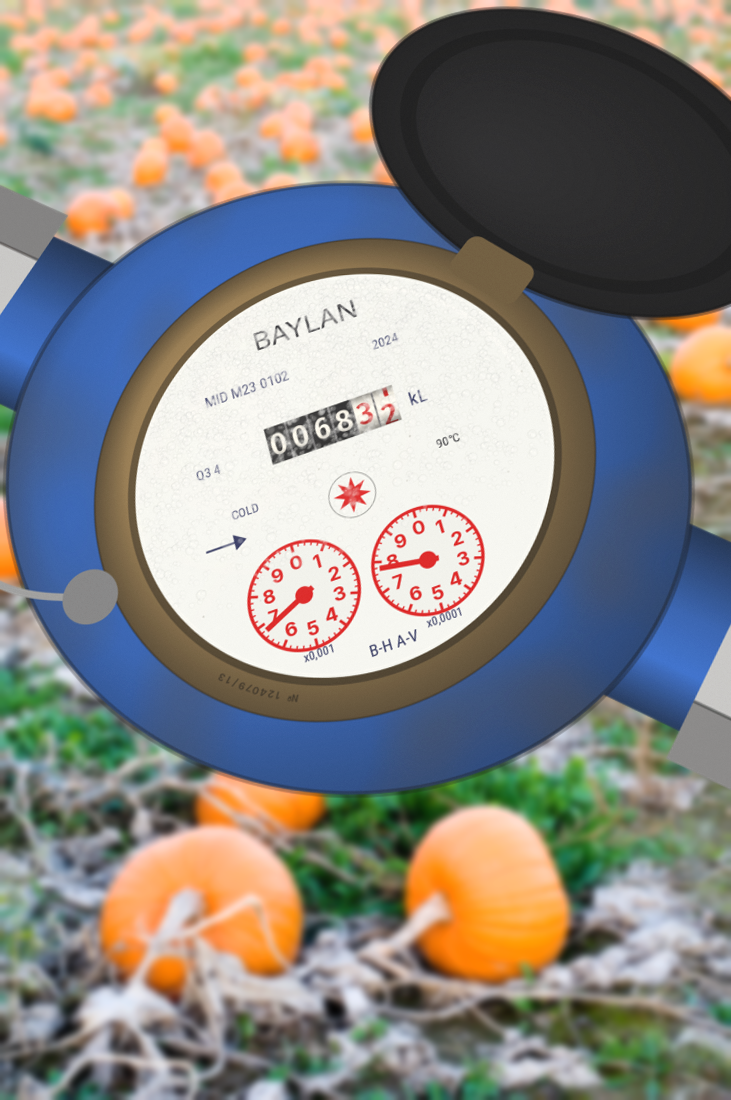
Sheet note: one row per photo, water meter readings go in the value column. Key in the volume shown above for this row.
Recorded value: 68.3167 kL
